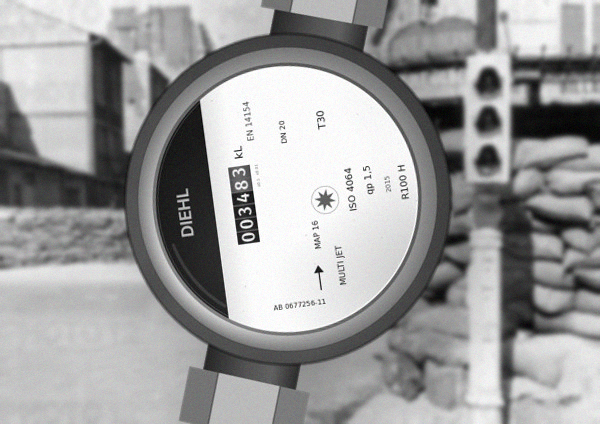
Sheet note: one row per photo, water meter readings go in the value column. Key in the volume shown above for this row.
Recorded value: 34.83 kL
